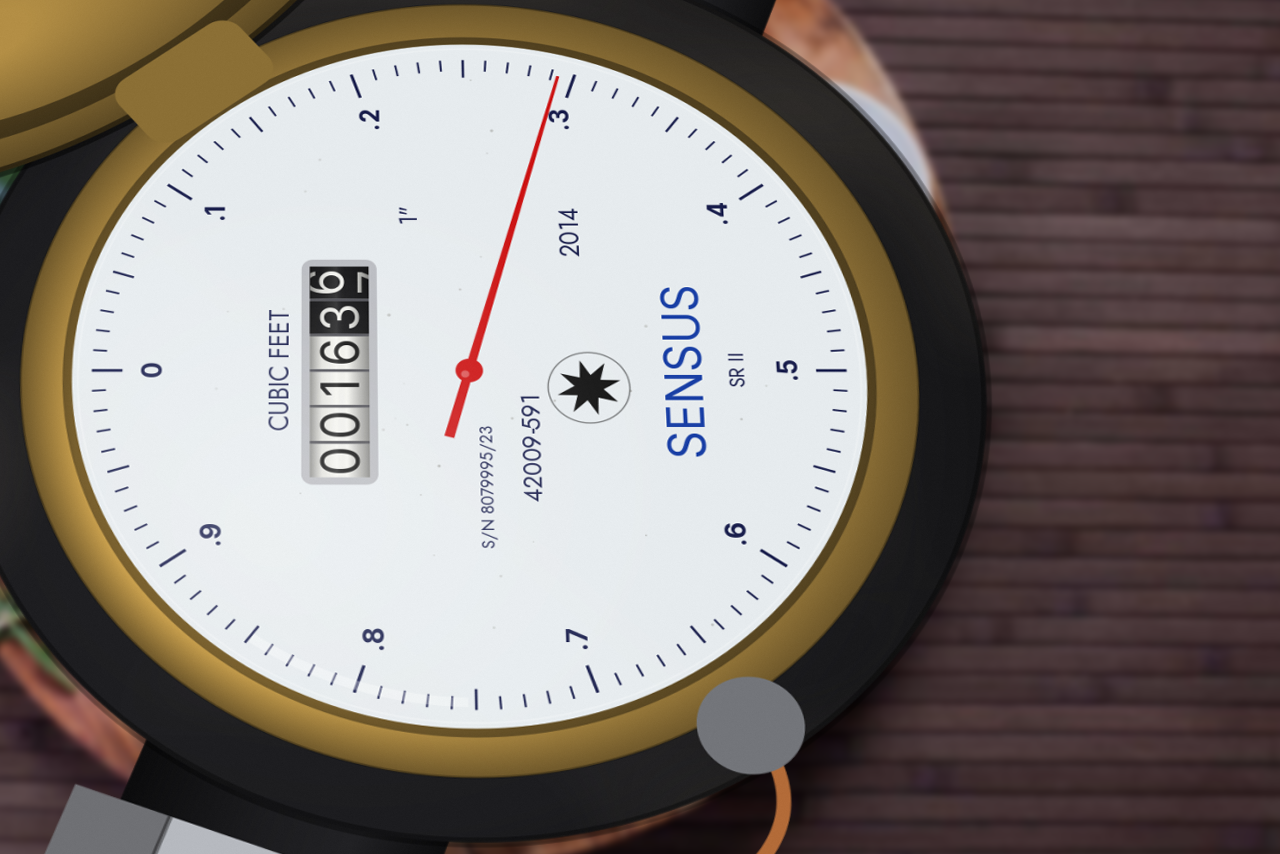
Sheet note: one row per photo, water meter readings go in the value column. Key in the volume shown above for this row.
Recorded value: 1636.29 ft³
